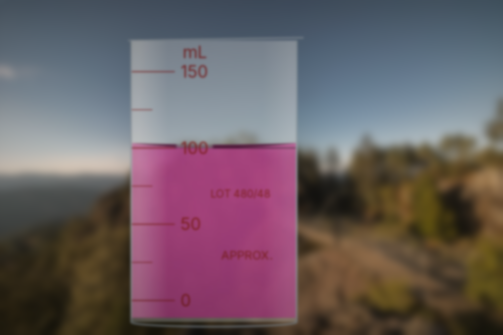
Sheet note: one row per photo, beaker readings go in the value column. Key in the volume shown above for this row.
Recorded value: 100 mL
